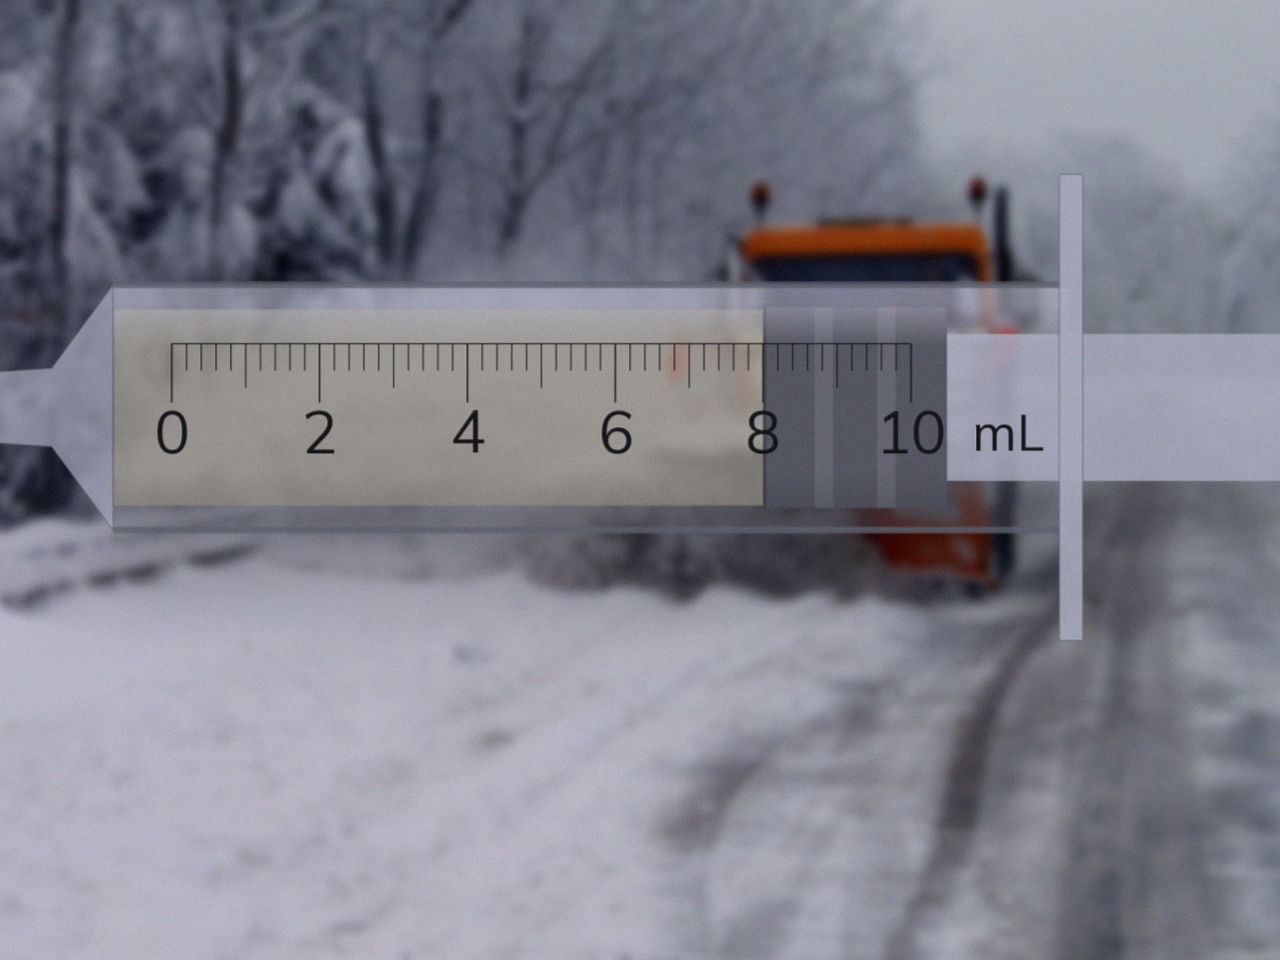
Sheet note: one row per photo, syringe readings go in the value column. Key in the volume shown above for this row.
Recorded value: 8 mL
